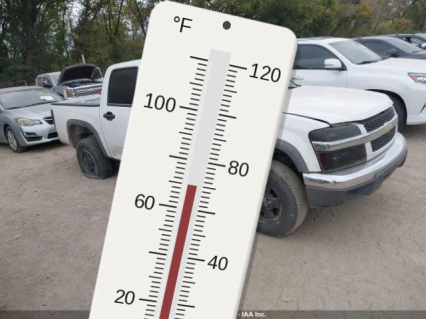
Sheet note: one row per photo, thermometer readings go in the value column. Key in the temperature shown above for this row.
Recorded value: 70 °F
